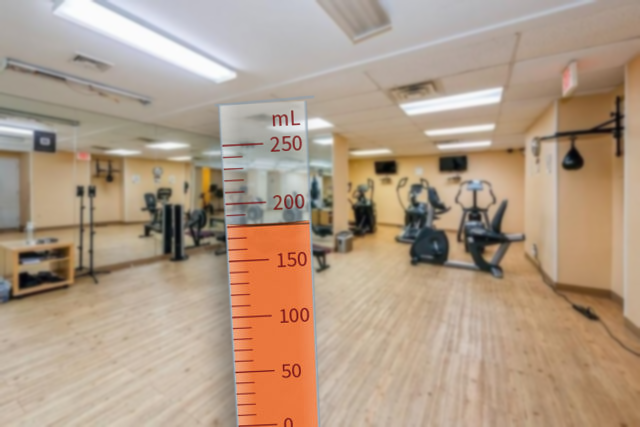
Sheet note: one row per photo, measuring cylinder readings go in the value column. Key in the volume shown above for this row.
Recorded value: 180 mL
